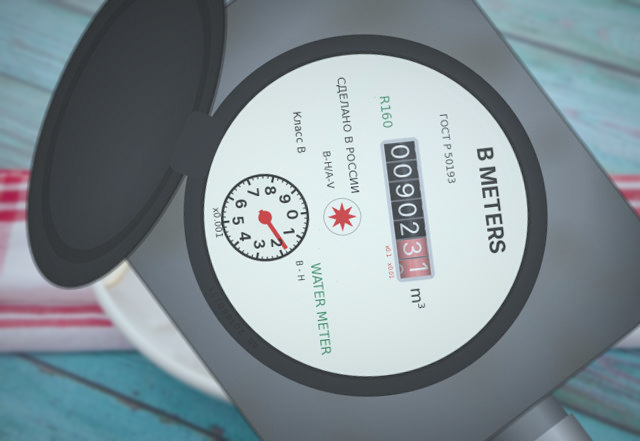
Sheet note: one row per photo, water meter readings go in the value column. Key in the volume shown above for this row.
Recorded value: 902.311 m³
